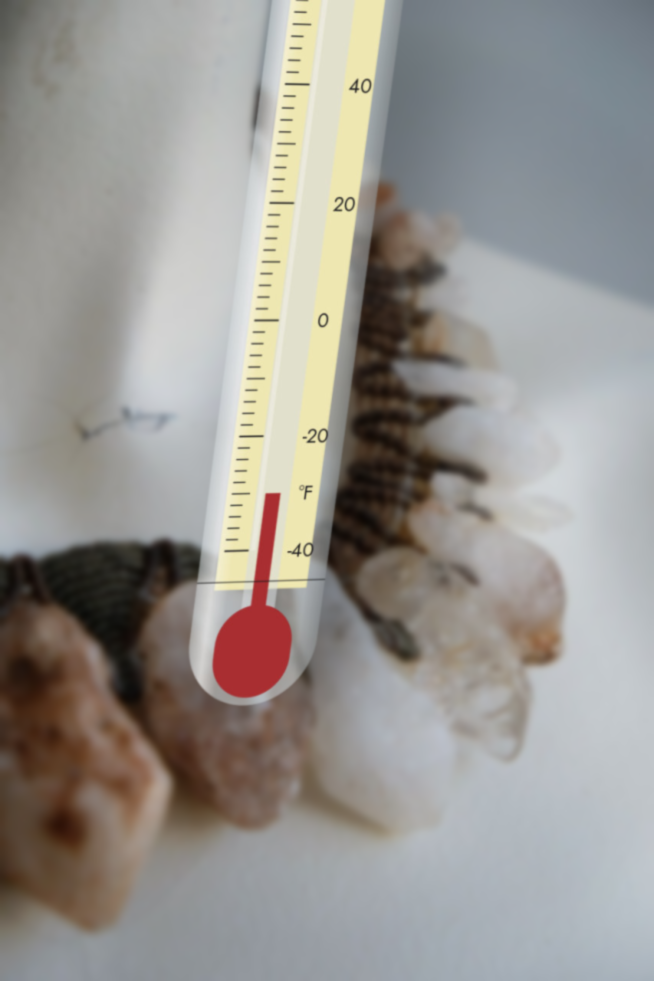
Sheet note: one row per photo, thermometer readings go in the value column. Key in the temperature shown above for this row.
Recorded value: -30 °F
